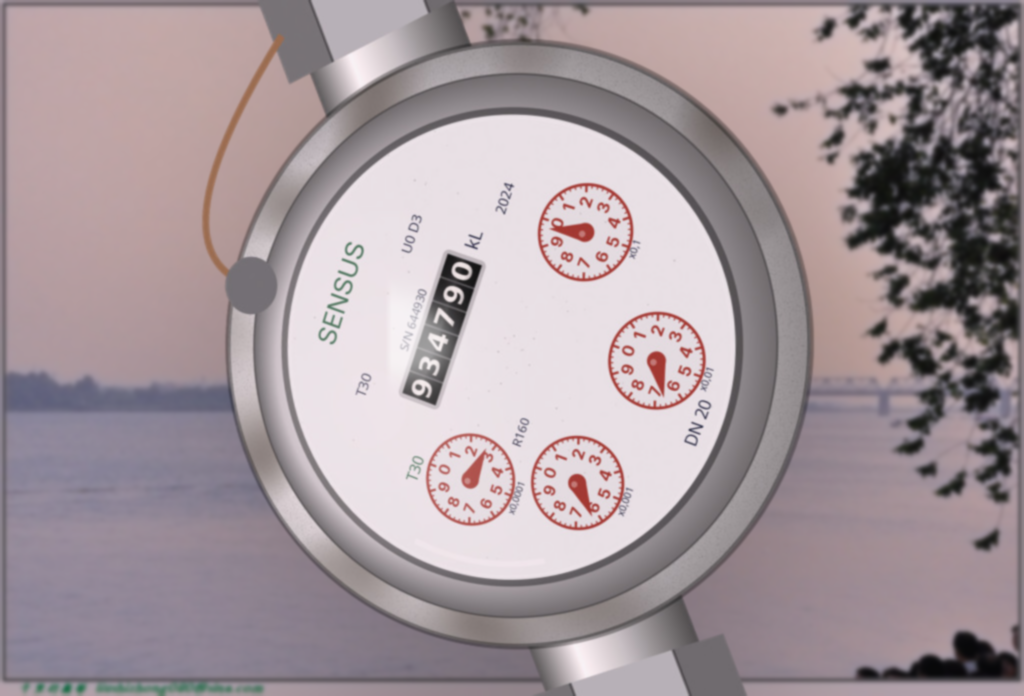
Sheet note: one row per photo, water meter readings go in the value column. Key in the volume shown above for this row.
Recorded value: 934789.9662 kL
